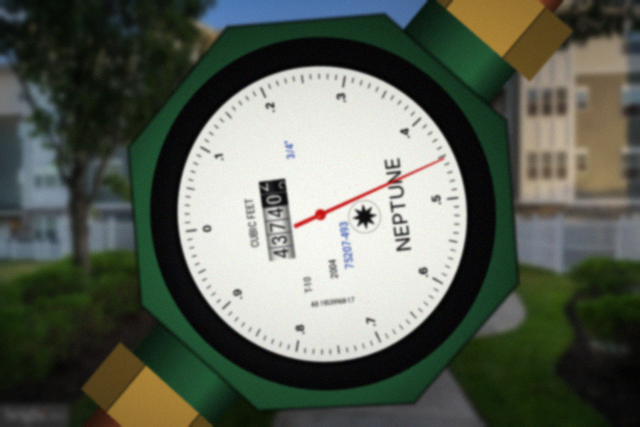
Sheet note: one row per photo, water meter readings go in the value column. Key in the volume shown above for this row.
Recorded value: 437402.45 ft³
